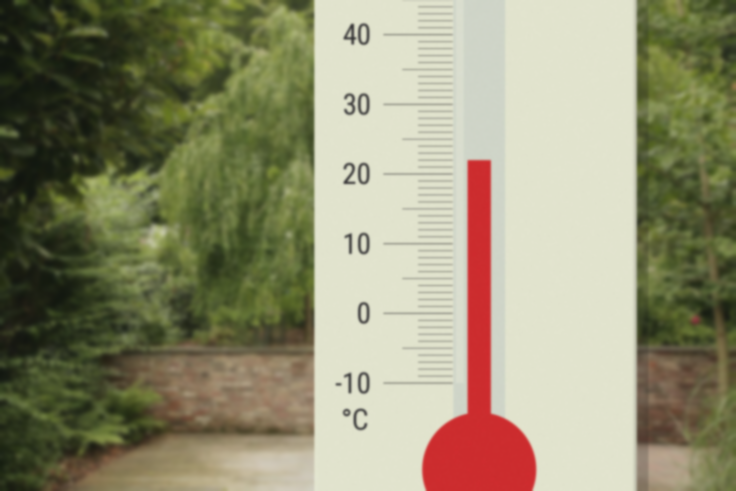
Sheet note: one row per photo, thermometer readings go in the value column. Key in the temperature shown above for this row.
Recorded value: 22 °C
